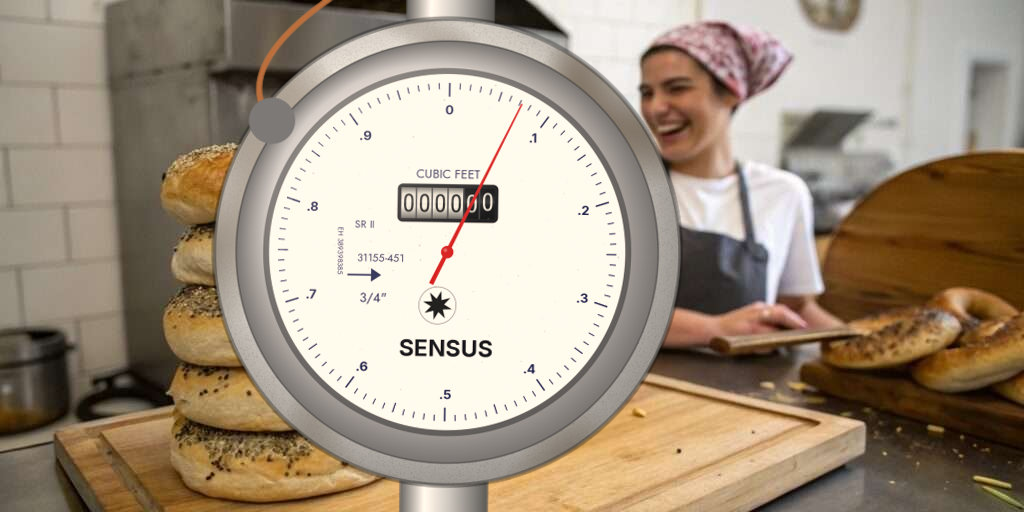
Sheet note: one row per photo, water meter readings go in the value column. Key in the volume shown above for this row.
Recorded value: 0.07 ft³
